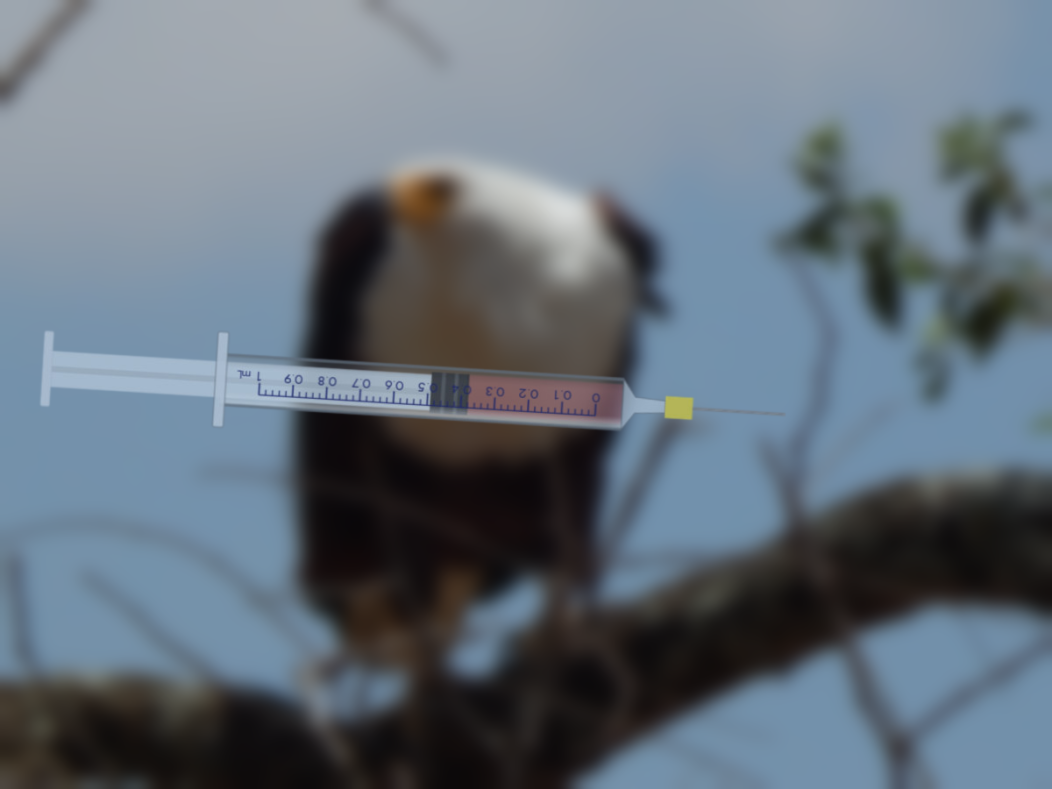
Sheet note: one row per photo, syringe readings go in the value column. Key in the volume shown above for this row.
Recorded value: 0.38 mL
